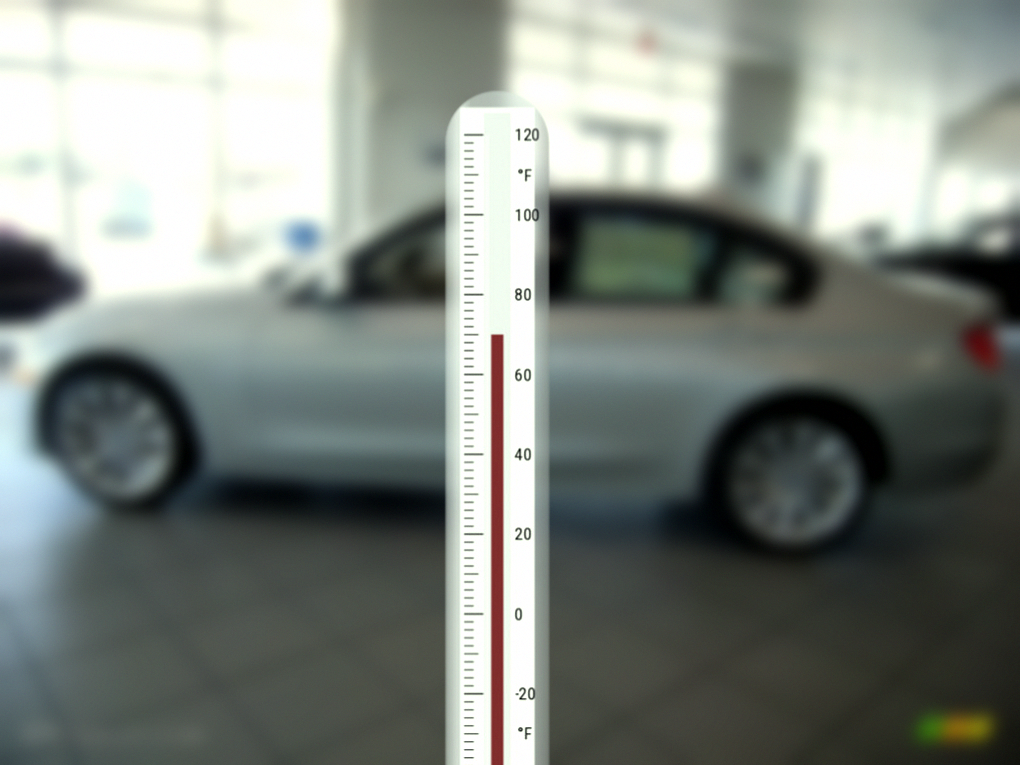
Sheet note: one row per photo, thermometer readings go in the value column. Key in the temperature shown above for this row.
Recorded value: 70 °F
